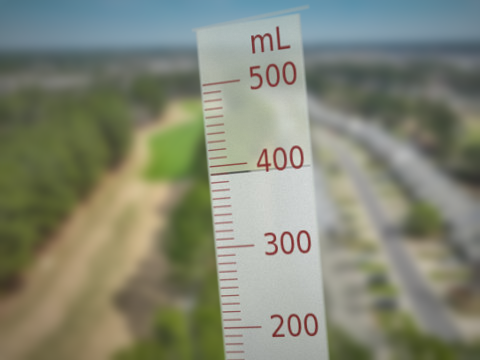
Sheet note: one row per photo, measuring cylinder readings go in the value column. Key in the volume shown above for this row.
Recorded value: 390 mL
